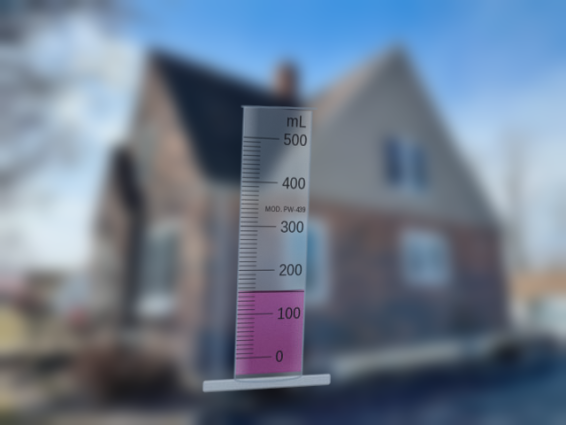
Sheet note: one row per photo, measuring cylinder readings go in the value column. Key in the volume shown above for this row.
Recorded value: 150 mL
